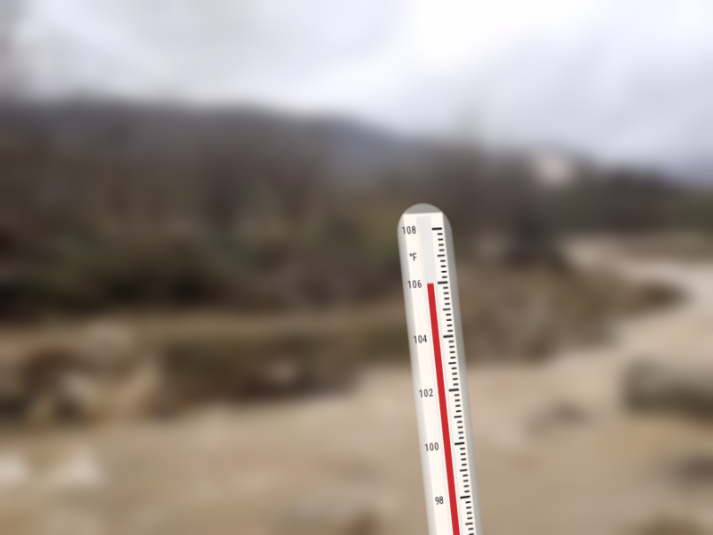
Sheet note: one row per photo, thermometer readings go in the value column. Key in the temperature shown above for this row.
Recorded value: 106 °F
